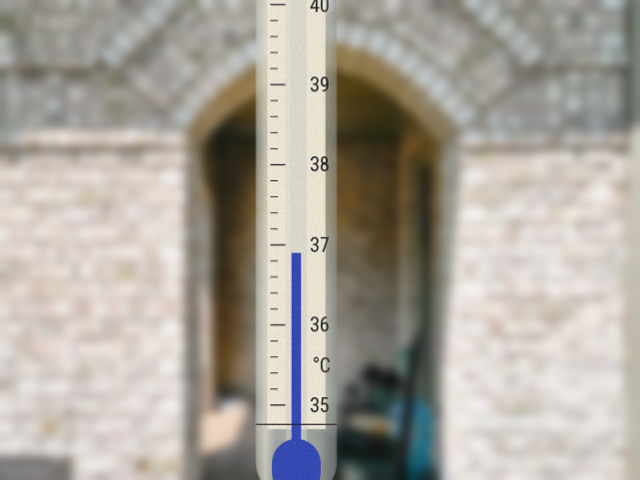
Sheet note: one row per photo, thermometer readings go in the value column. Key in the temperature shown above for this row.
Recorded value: 36.9 °C
